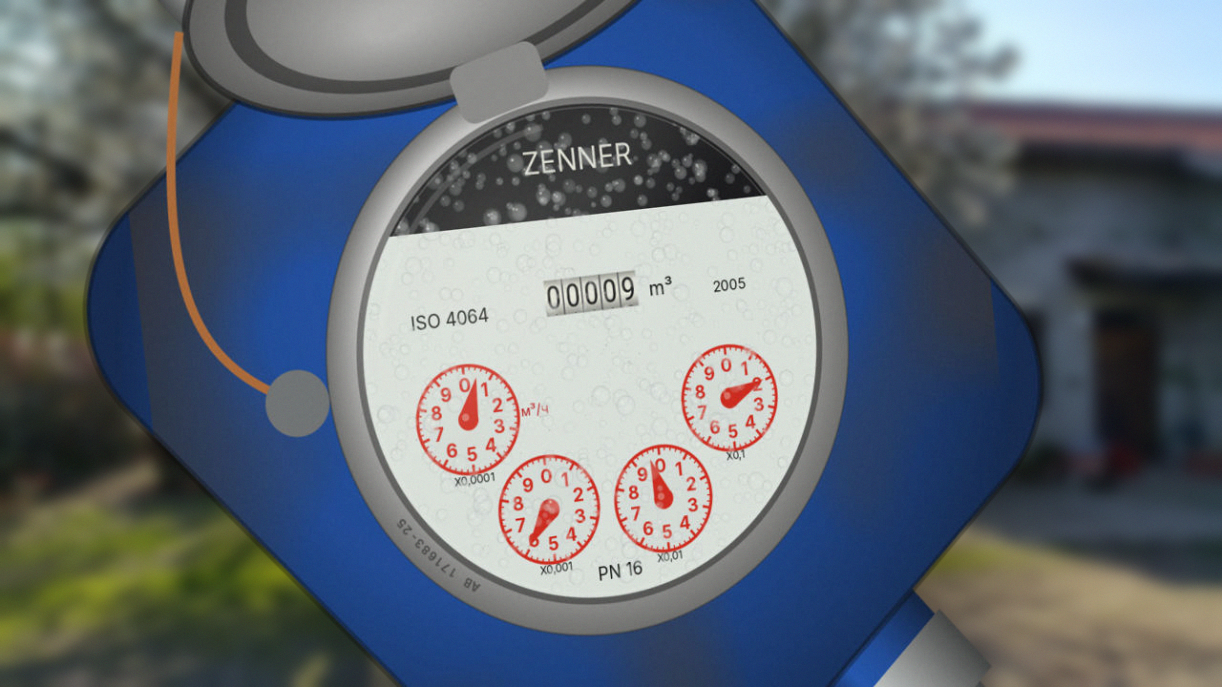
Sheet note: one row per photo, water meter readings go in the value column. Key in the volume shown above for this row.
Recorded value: 9.1960 m³
